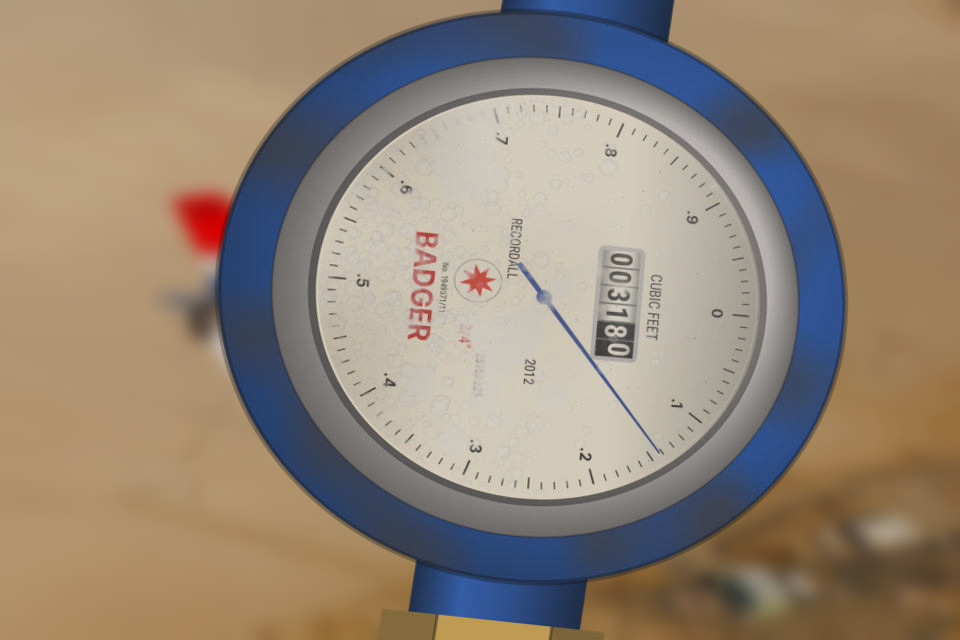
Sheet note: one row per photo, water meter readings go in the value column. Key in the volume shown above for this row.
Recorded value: 3180.14 ft³
